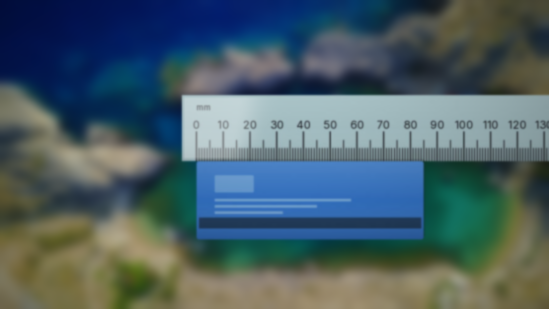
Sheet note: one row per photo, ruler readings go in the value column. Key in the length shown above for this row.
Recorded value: 85 mm
